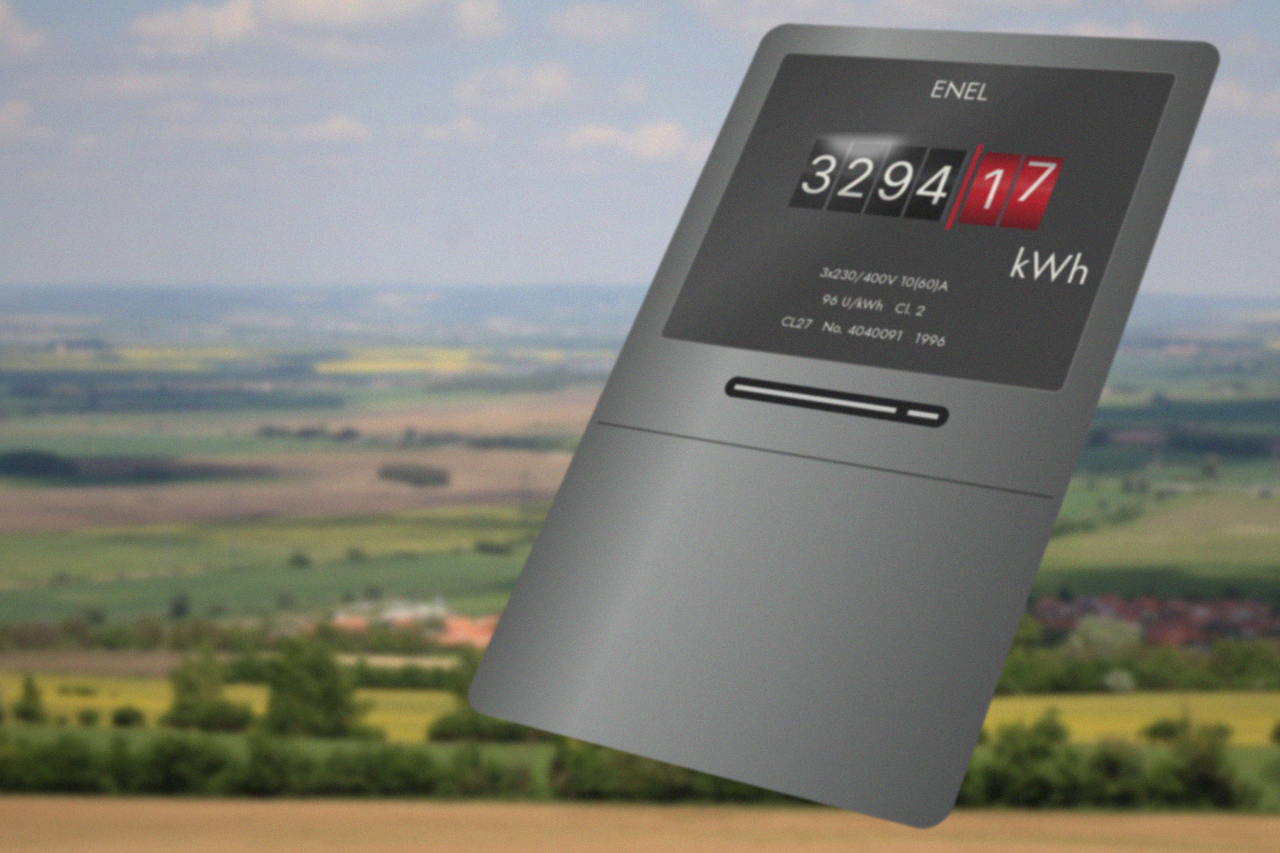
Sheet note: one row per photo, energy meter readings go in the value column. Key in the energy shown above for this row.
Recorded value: 3294.17 kWh
